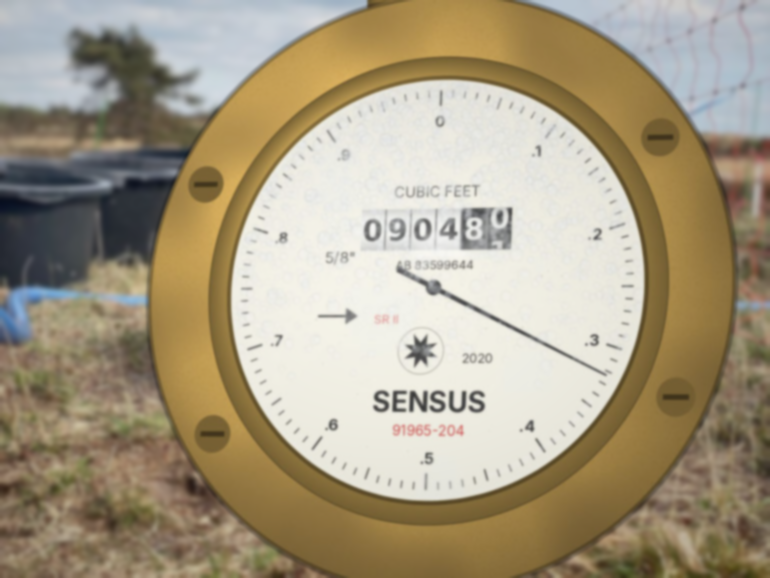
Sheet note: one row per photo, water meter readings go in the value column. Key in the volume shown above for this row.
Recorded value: 90480.32 ft³
